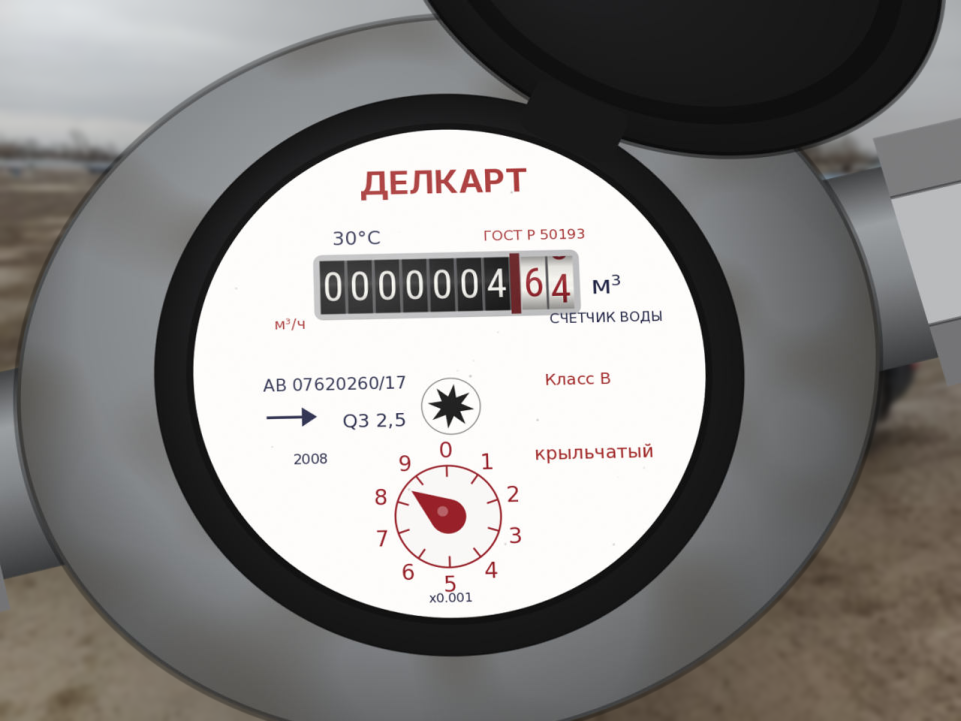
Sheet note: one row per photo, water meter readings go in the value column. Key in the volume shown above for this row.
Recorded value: 4.638 m³
